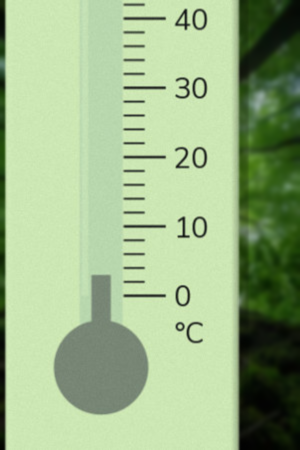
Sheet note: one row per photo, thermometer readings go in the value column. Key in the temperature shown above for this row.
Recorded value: 3 °C
